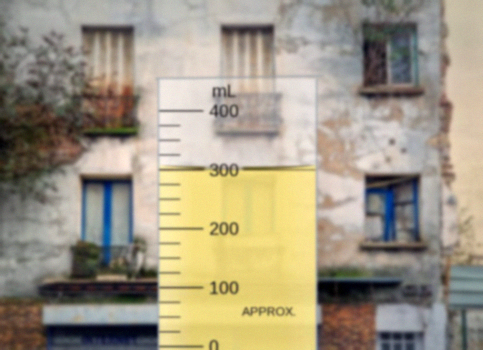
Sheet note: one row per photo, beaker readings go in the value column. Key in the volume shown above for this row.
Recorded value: 300 mL
